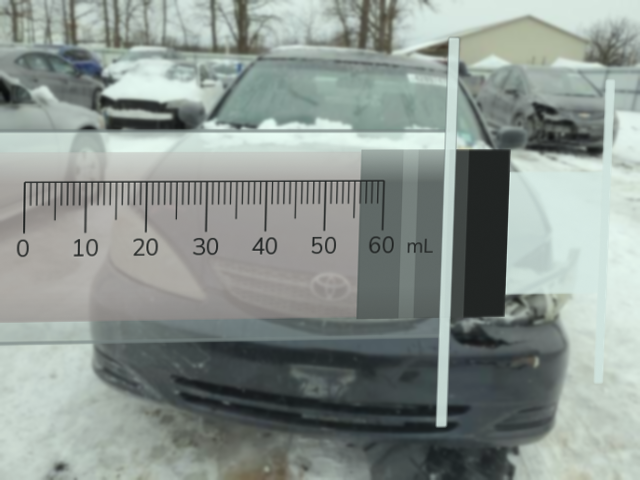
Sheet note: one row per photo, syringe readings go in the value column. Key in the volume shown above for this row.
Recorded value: 56 mL
